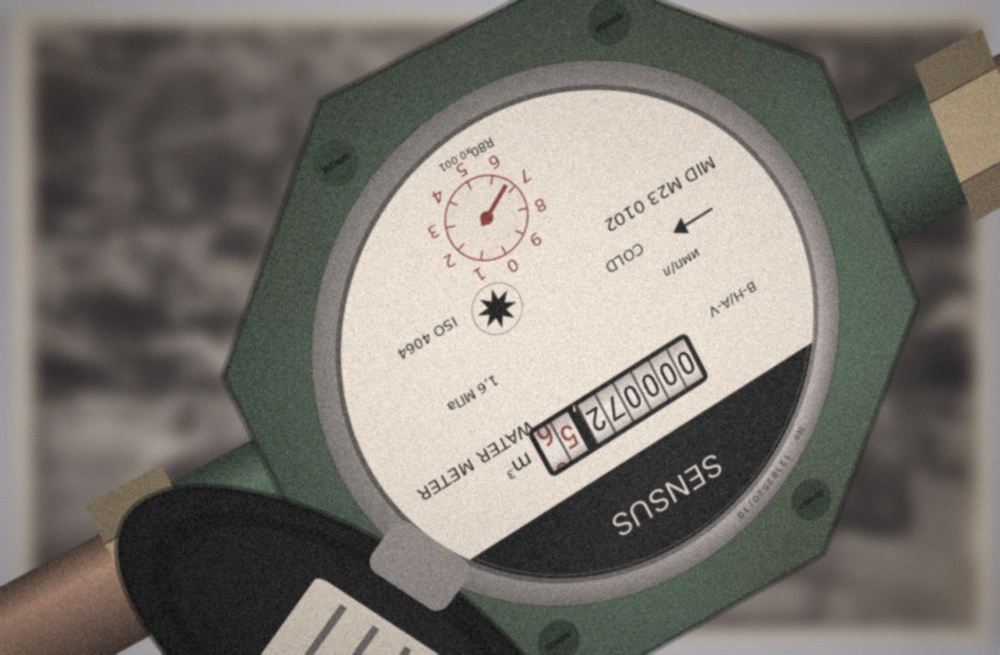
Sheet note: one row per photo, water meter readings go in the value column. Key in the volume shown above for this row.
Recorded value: 72.556 m³
